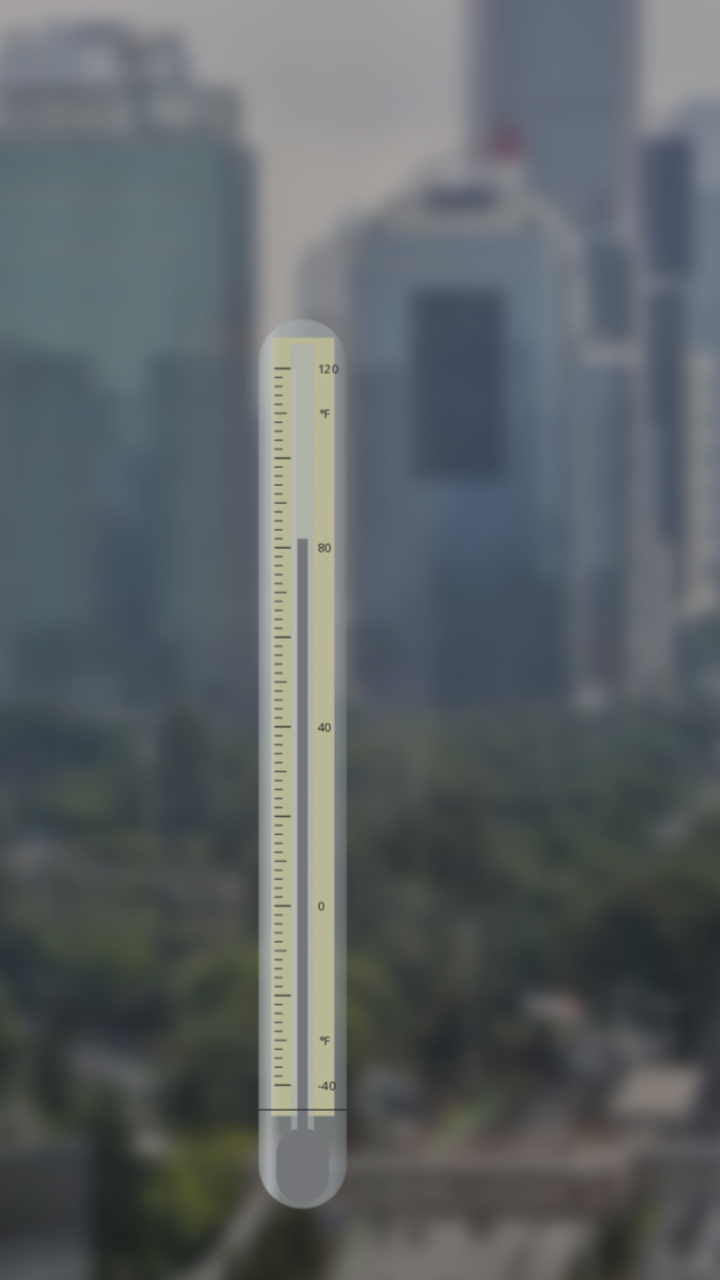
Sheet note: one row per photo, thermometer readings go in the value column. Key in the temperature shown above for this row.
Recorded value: 82 °F
